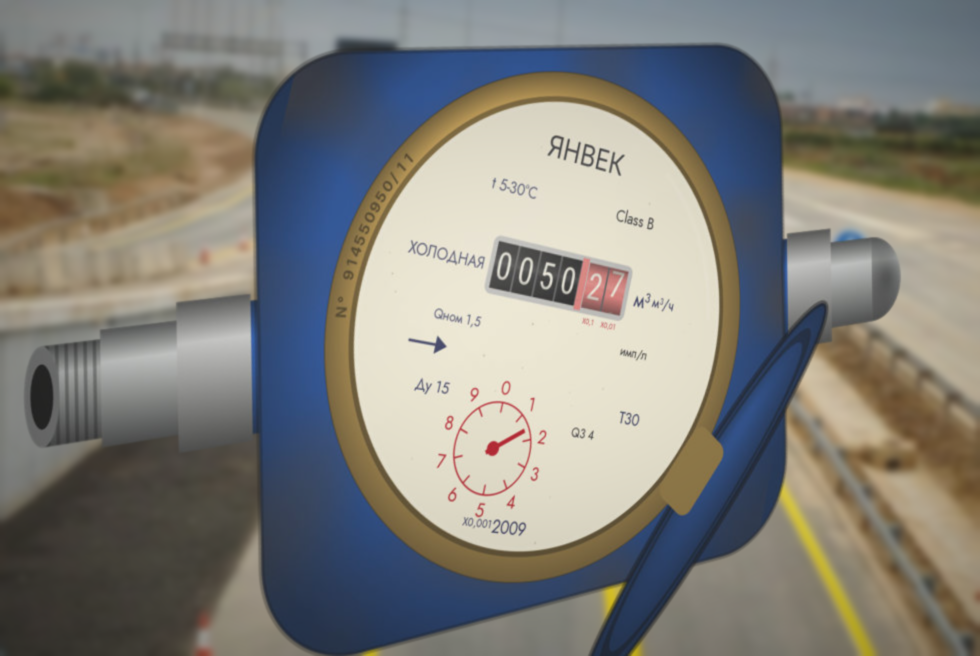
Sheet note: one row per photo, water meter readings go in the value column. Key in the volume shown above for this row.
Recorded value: 50.271 m³
